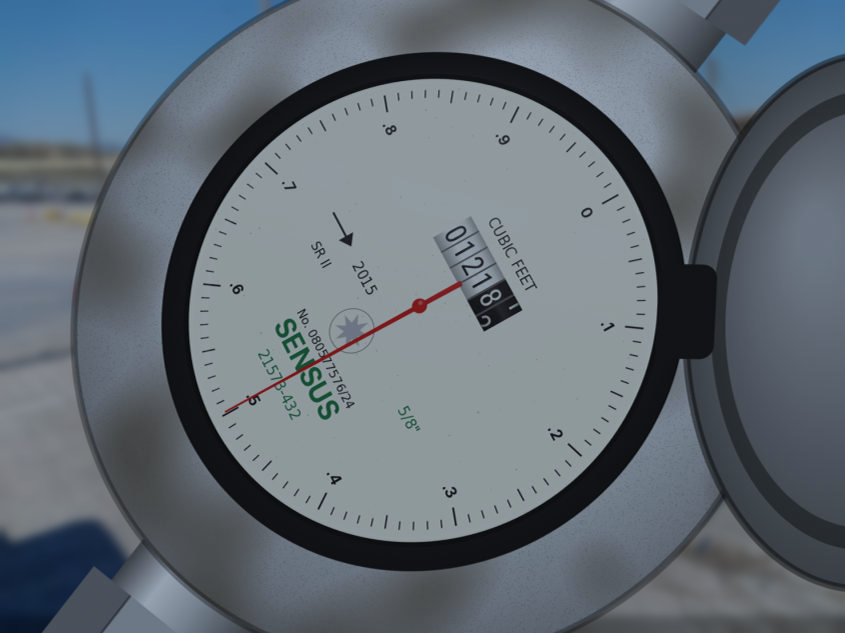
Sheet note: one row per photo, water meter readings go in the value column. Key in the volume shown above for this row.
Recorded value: 12181.50 ft³
